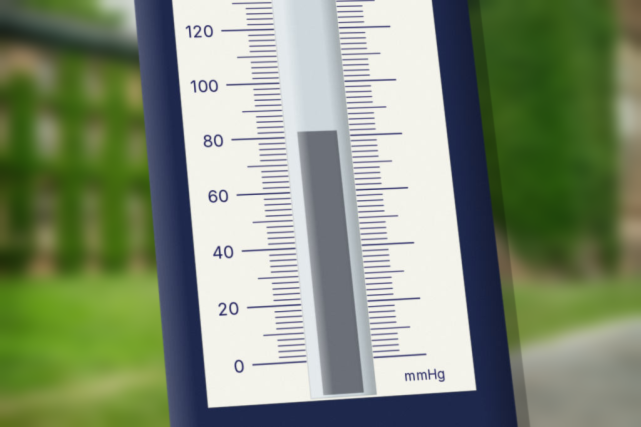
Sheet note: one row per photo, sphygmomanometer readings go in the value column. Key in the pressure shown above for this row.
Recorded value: 82 mmHg
